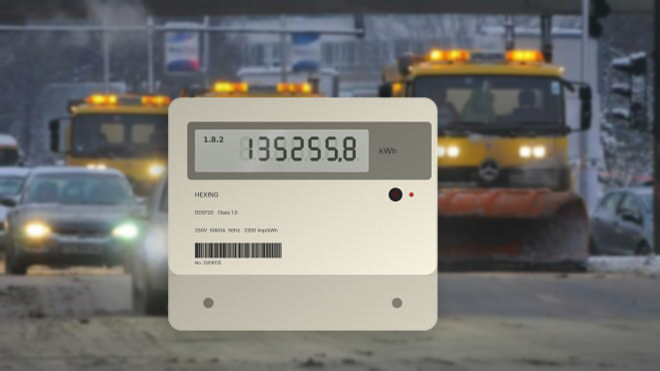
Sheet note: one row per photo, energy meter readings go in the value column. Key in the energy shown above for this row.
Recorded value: 135255.8 kWh
